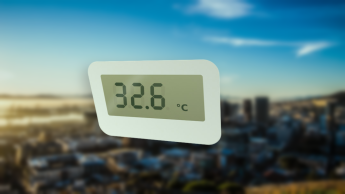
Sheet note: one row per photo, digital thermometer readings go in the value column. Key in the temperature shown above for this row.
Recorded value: 32.6 °C
